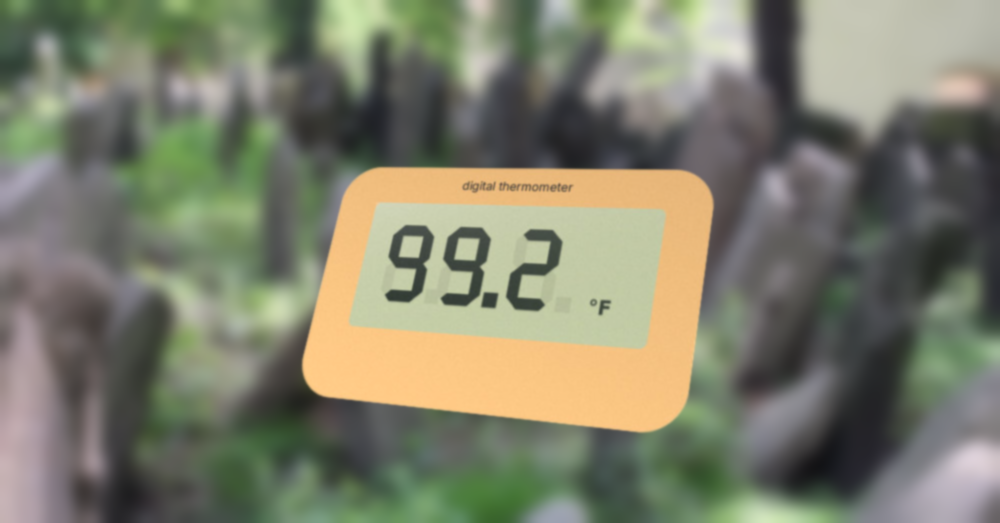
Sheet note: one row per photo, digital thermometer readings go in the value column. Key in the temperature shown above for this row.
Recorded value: 99.2 °F
